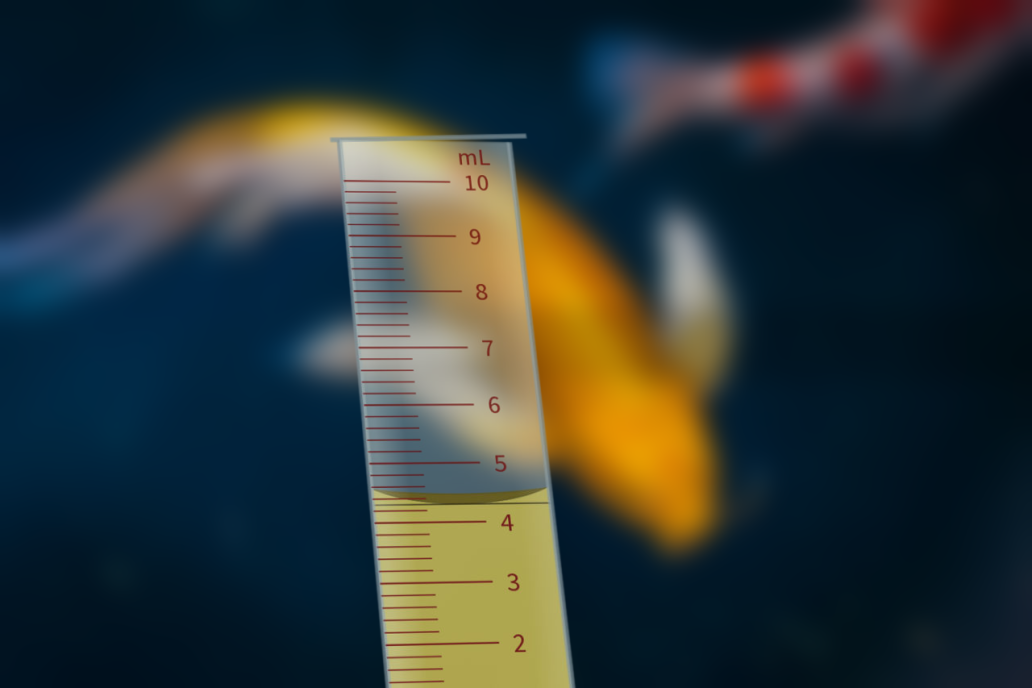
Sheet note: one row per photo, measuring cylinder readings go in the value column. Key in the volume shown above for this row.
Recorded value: 4.3 mL
